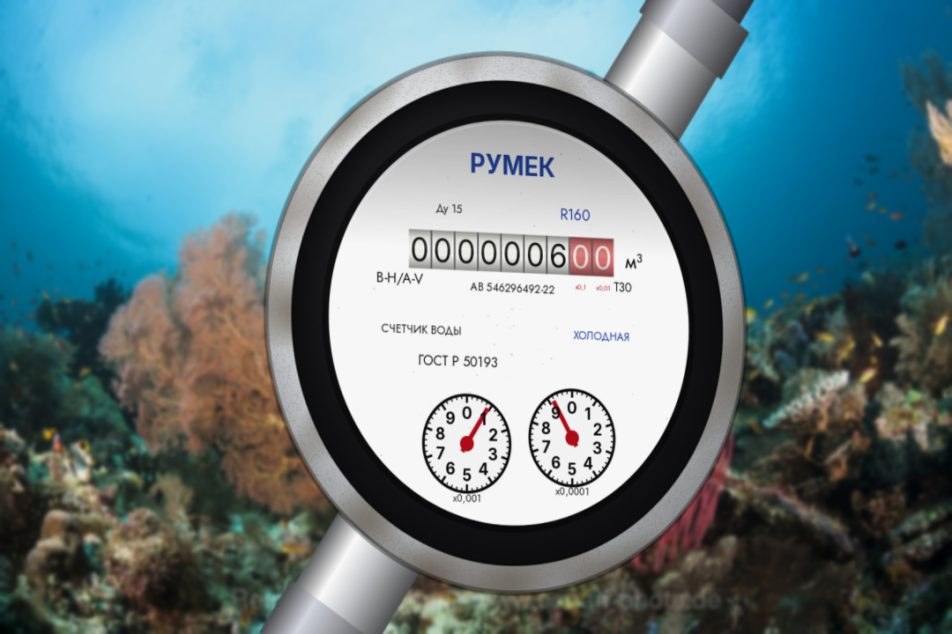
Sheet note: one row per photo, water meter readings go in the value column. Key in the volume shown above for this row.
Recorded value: 6.0009 m³
